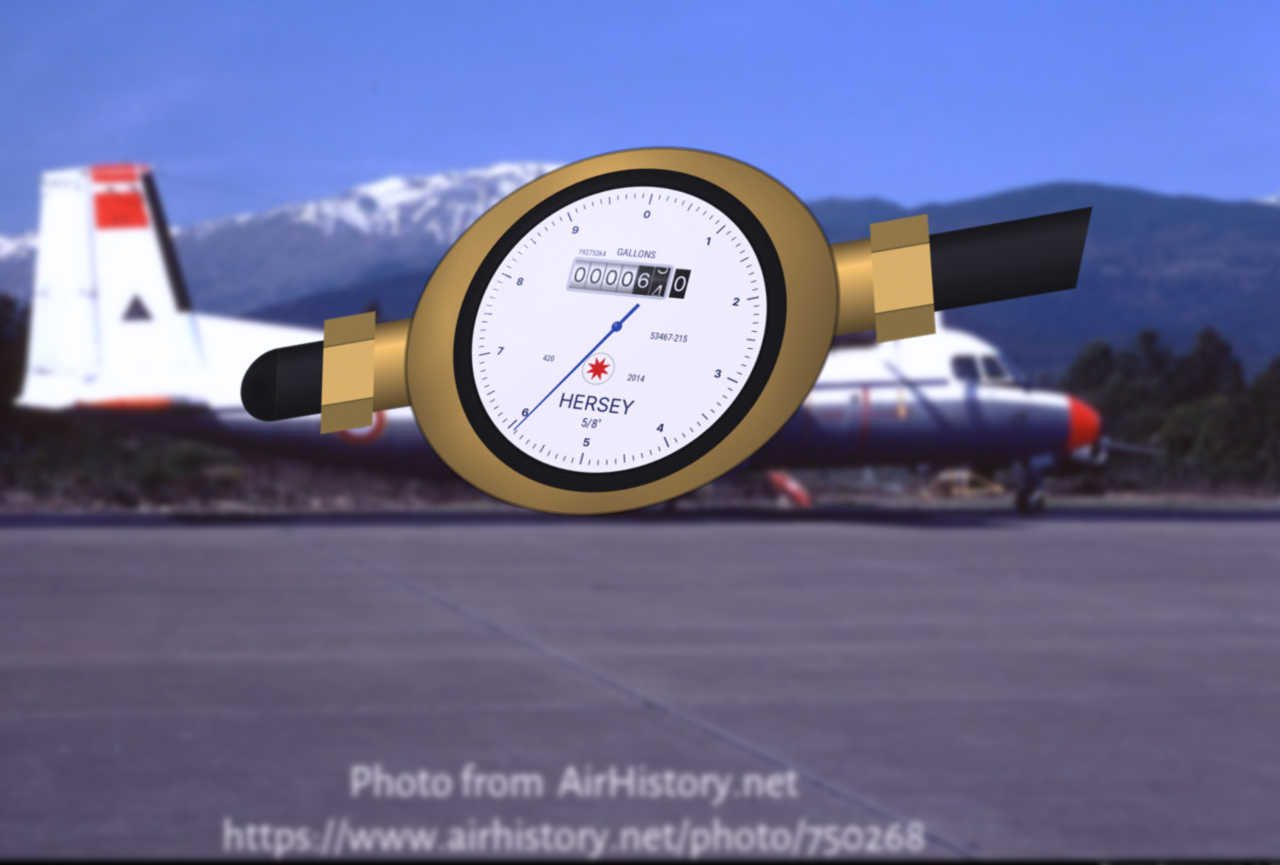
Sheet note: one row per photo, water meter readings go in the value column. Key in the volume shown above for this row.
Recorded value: 635.9 gal
